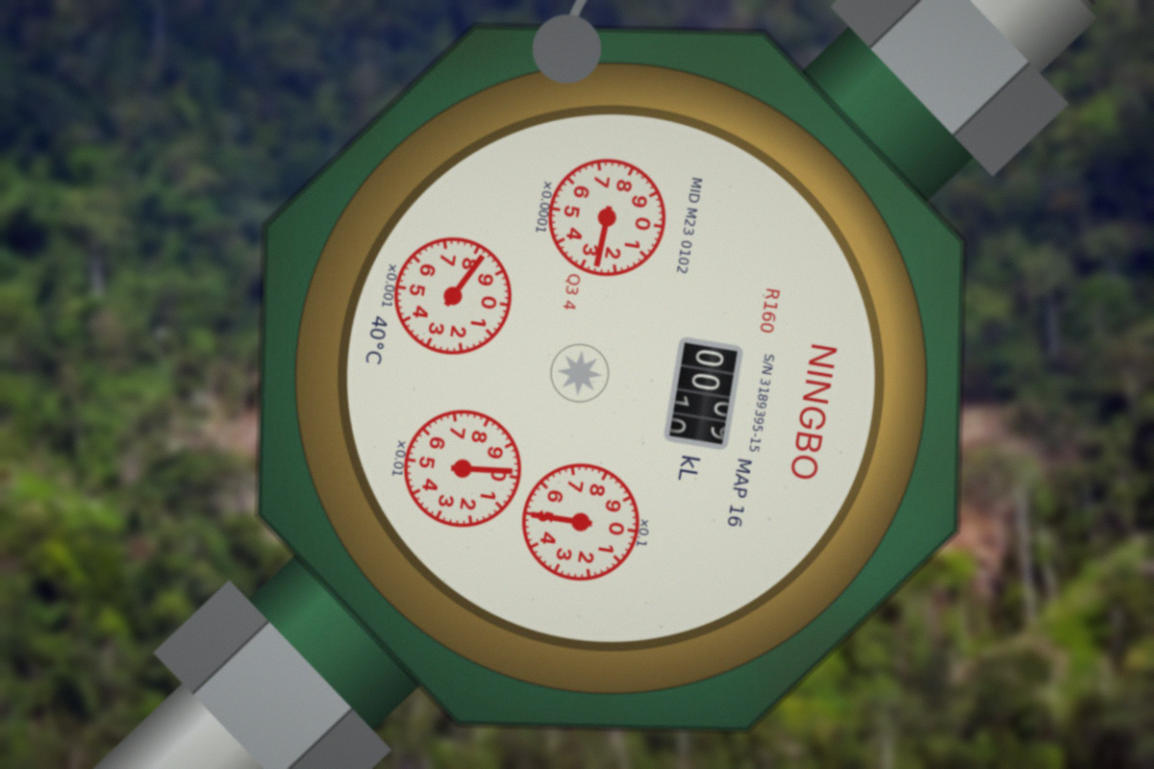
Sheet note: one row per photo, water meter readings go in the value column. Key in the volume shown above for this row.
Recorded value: 9.4982 kL
